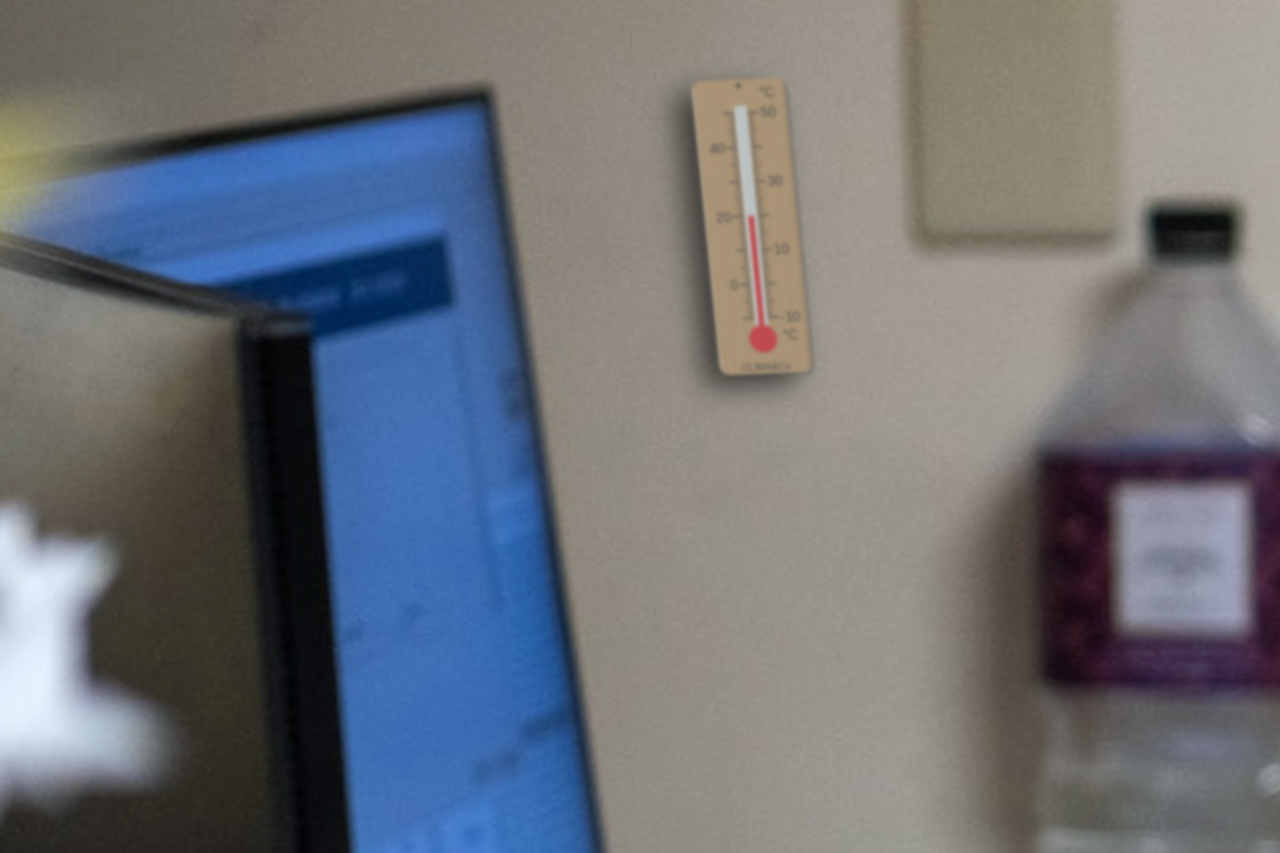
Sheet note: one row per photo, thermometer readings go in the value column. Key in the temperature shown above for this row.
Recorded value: 20 °C
